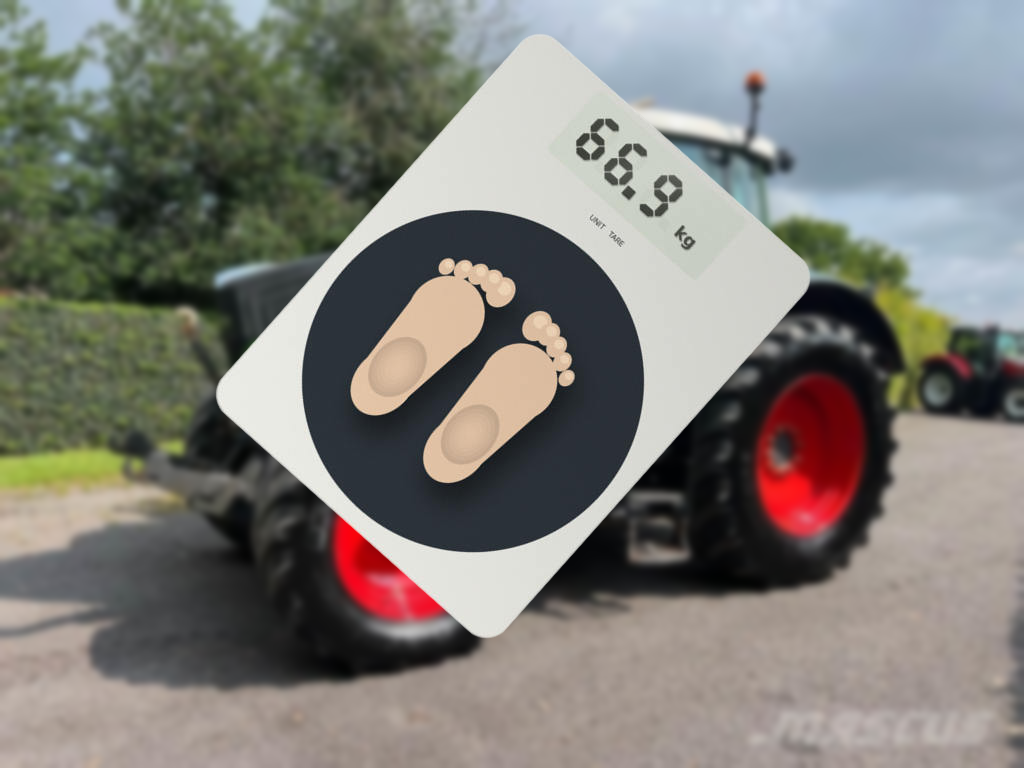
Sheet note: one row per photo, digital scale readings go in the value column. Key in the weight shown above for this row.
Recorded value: 66.9 kg
